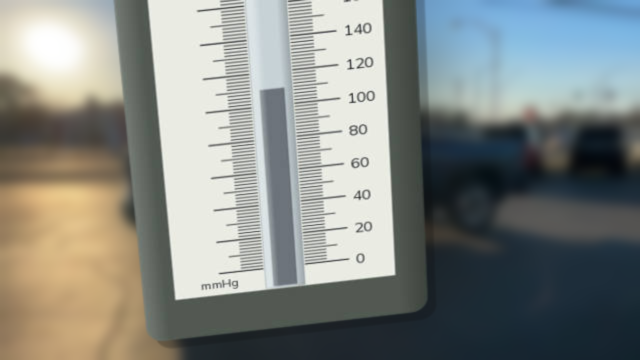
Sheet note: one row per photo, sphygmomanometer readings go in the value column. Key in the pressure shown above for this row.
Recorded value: 110 mmHg
